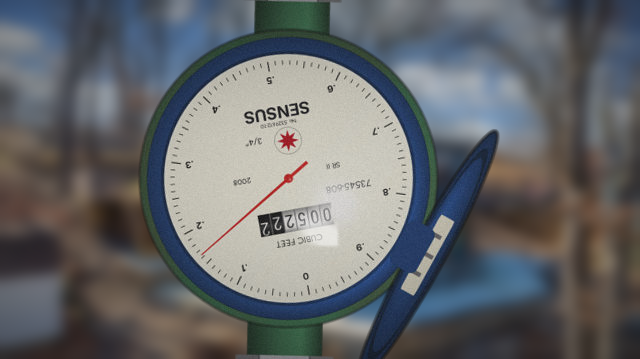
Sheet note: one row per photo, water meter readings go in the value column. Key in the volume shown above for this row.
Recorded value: 5222.16 ft³
